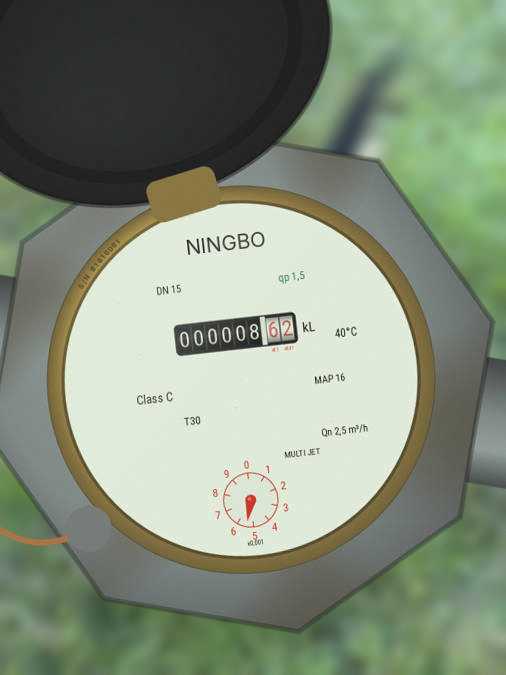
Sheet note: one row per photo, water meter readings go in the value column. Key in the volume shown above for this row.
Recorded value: 8.625 kL
